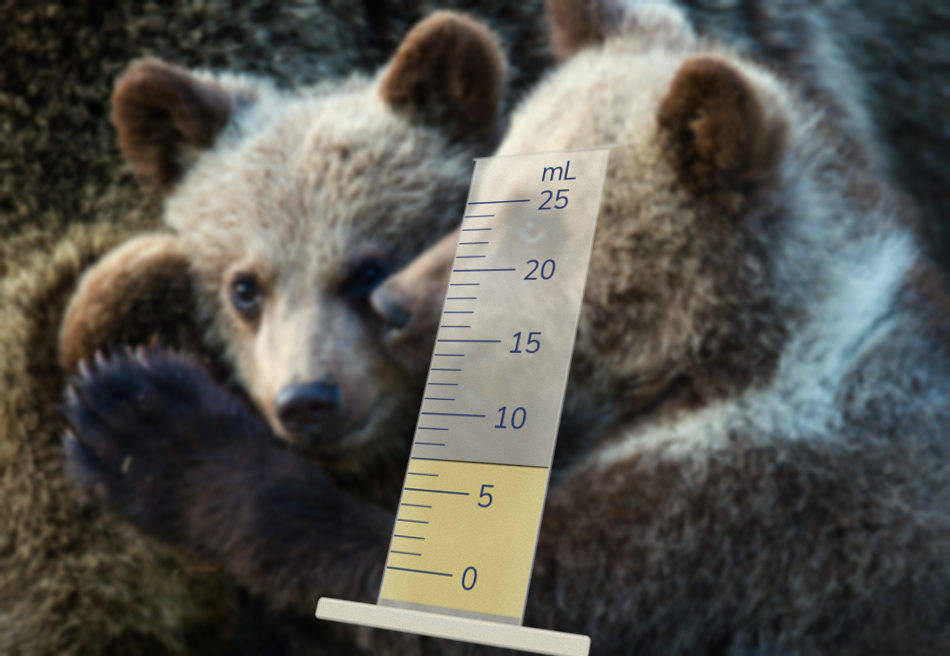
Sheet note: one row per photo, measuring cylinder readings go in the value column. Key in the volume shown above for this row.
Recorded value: 7 mL
